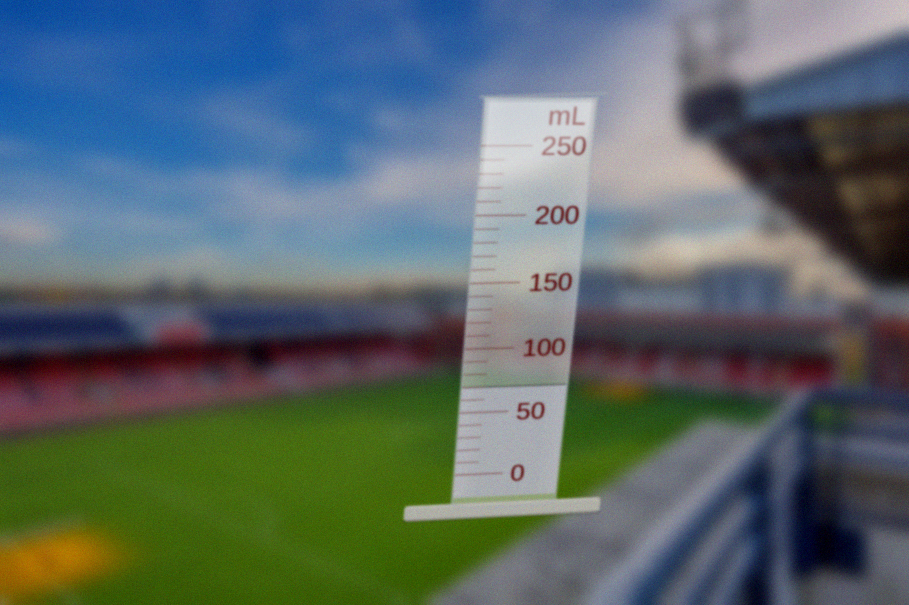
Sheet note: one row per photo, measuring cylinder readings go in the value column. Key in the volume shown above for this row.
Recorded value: 70 mL
